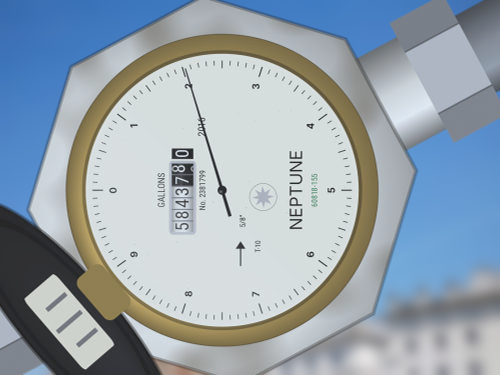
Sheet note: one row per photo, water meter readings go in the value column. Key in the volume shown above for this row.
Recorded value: 5843782.0 gal
